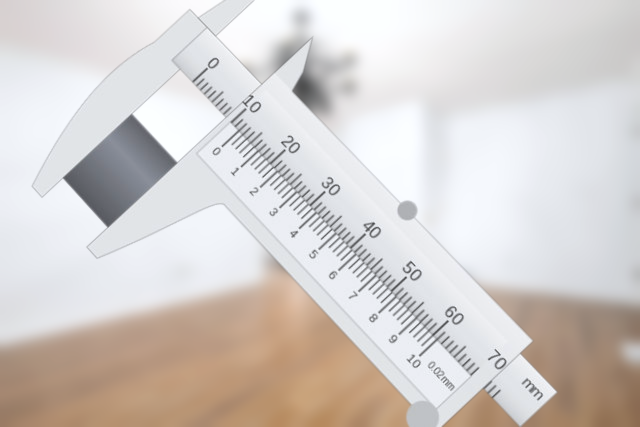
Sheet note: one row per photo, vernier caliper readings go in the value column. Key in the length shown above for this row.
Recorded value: 12.0 mm
